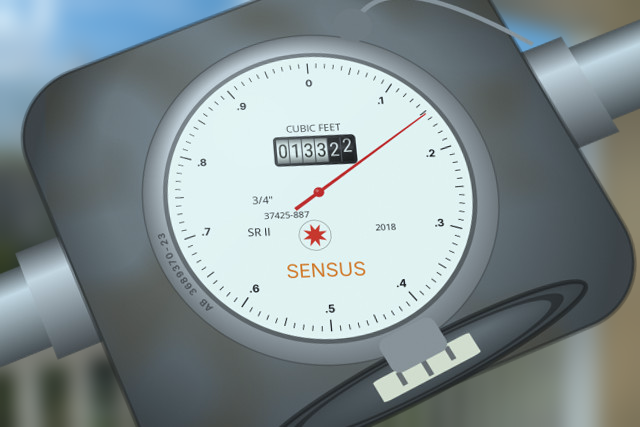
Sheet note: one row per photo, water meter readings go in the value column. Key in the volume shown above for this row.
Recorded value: 13322.15 ft³
